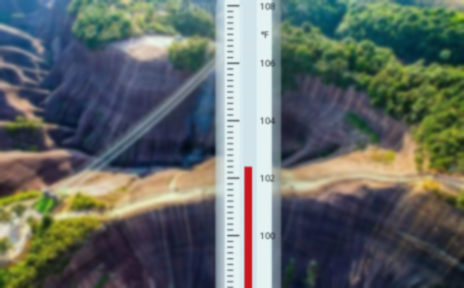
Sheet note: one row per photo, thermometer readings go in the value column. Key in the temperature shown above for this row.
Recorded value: 102.4 °F
